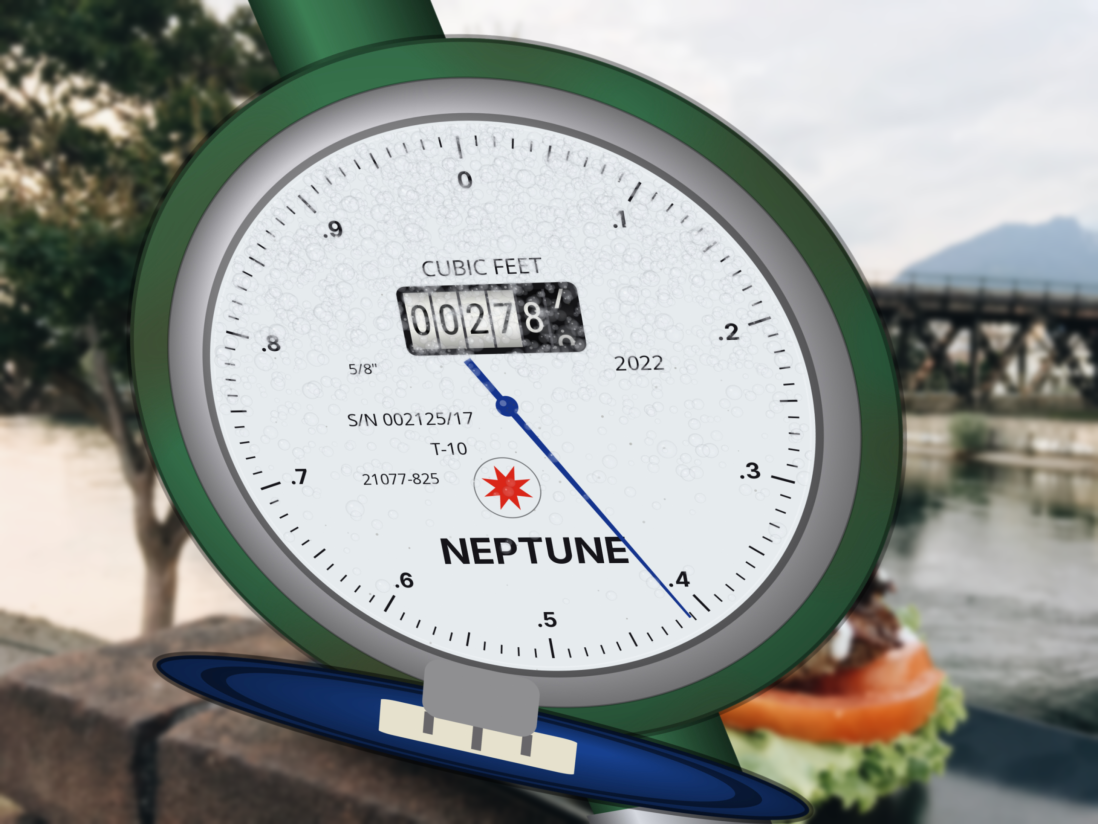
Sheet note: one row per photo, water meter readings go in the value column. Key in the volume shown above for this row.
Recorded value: 2787.41 ft³
